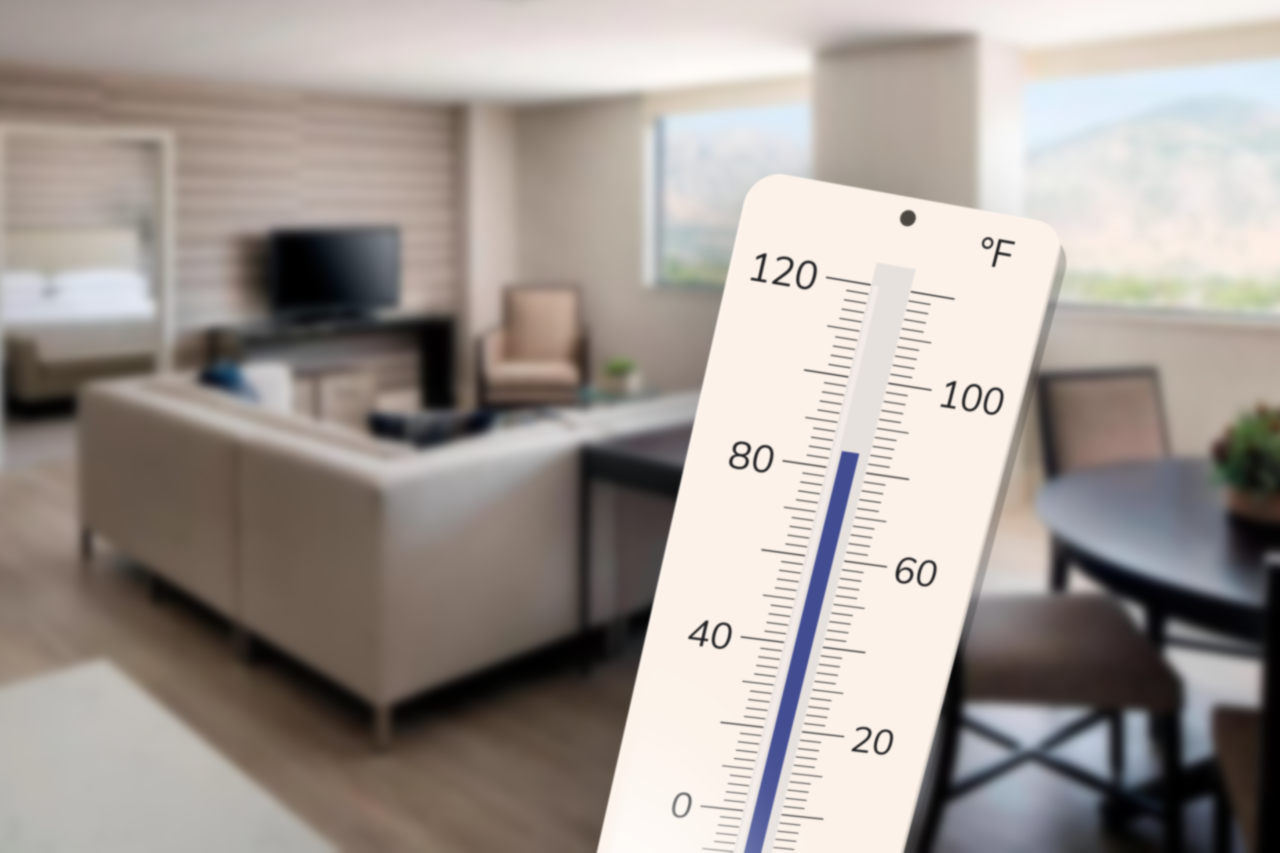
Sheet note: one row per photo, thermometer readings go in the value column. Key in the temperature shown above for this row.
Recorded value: 84 °F
